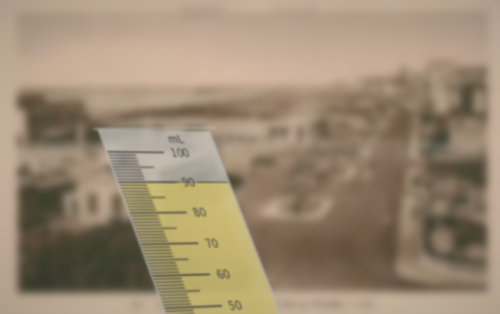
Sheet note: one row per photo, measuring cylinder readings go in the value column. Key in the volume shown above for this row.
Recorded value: 90 mL
